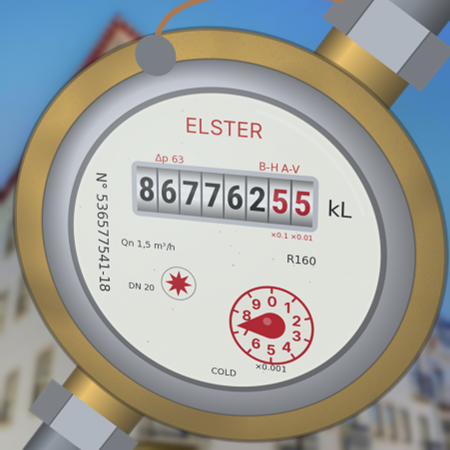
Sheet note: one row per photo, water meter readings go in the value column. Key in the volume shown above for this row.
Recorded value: 867762.557 kL
